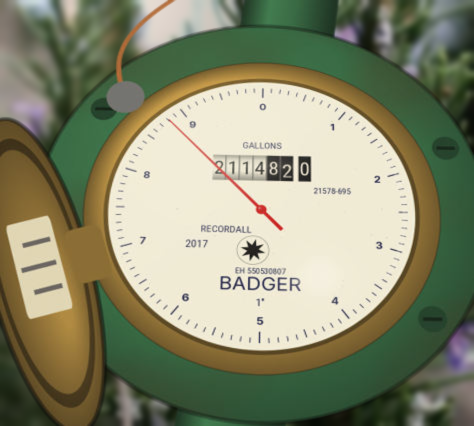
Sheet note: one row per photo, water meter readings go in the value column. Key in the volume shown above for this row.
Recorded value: 2114818.8 gal
